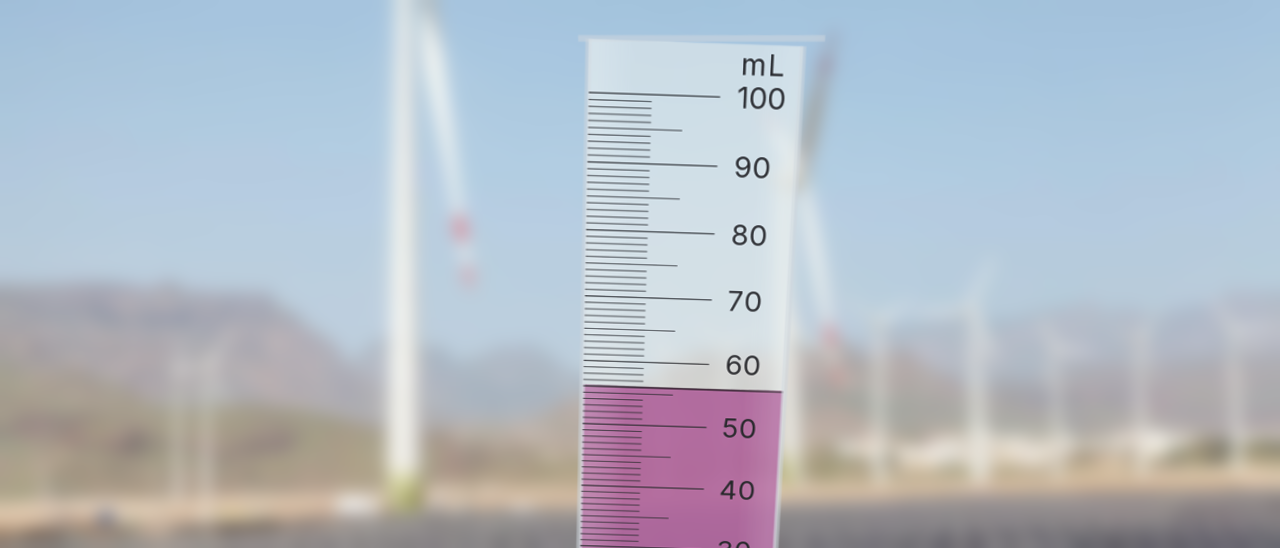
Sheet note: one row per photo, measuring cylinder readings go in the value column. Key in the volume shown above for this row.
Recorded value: 56 mL
